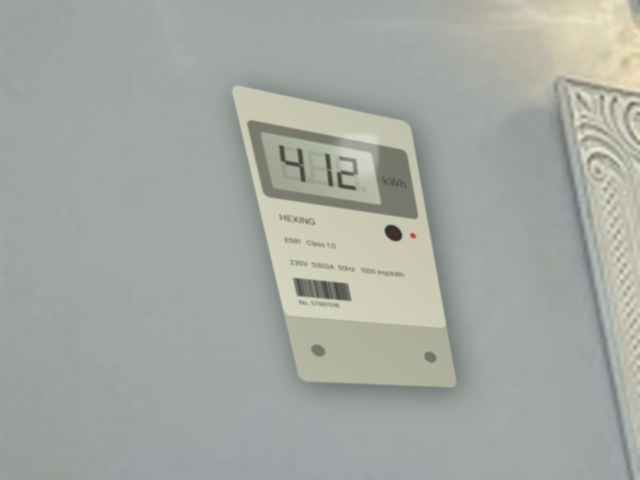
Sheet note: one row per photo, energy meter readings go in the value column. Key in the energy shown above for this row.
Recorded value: 412 kWh
